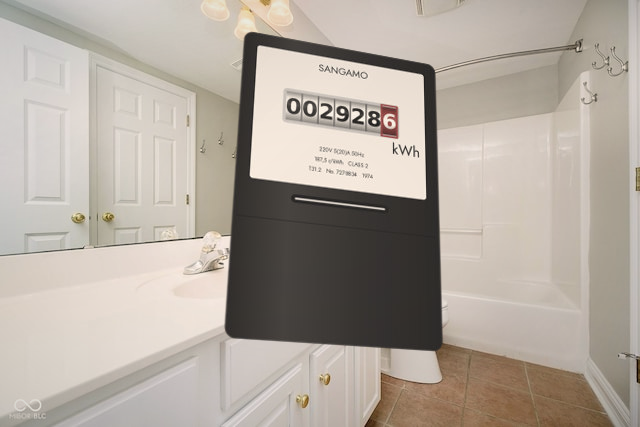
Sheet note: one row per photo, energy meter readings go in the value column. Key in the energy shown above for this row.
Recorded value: 2928.6 kWh
